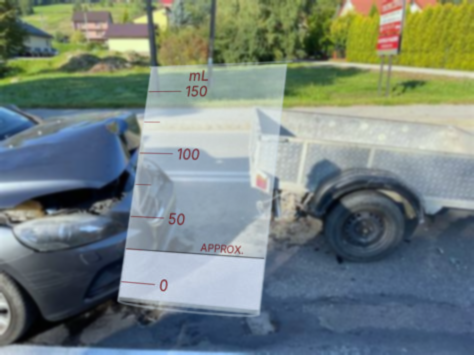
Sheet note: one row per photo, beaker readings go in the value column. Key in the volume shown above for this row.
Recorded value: 25 mL
